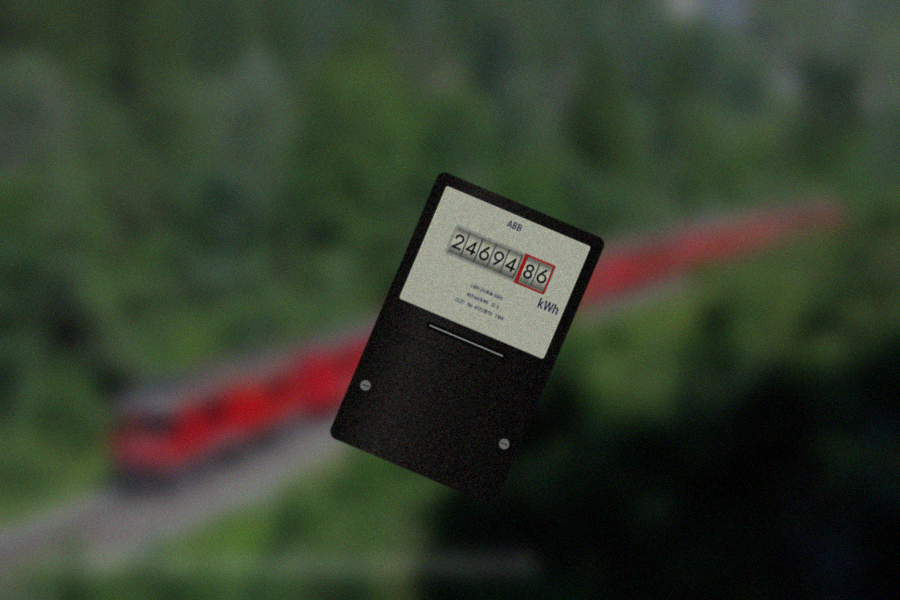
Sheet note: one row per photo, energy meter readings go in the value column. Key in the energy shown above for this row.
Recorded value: 24694.86 kWh
